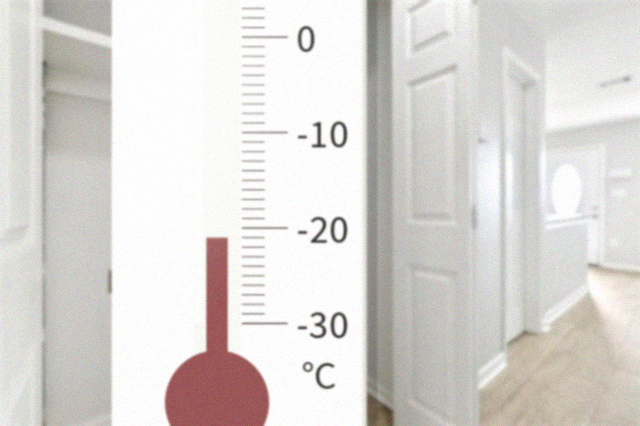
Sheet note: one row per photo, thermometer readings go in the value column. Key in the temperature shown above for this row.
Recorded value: -21 °C
